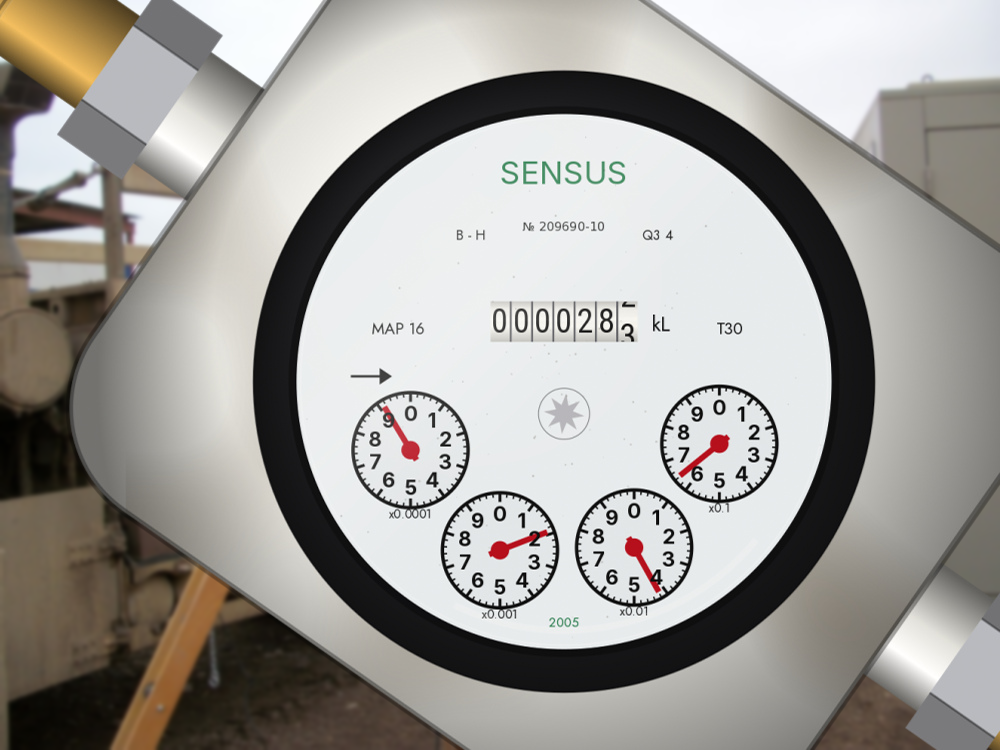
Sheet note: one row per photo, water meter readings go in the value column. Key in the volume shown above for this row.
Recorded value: 282.6419 kL
